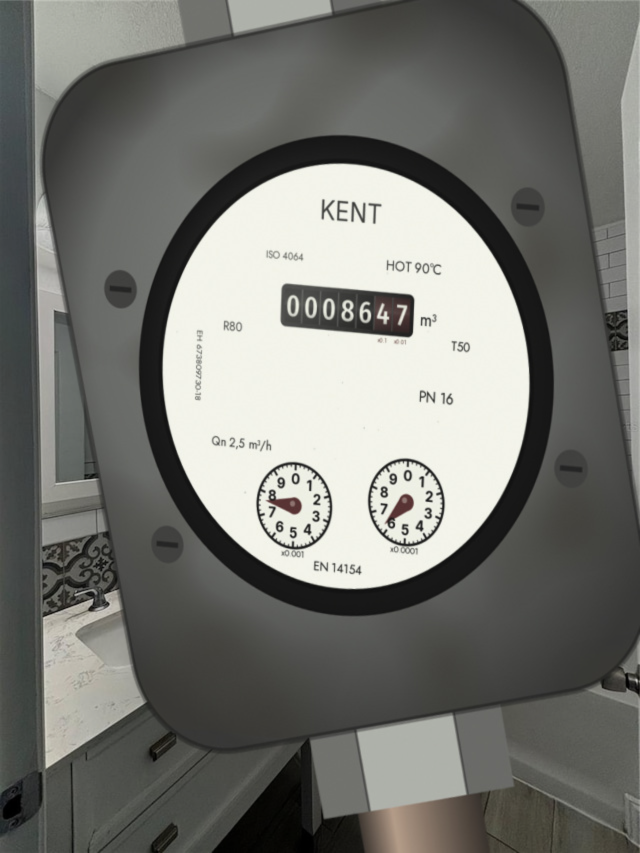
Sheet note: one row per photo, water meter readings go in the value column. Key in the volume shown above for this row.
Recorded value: 86.4776 m³
